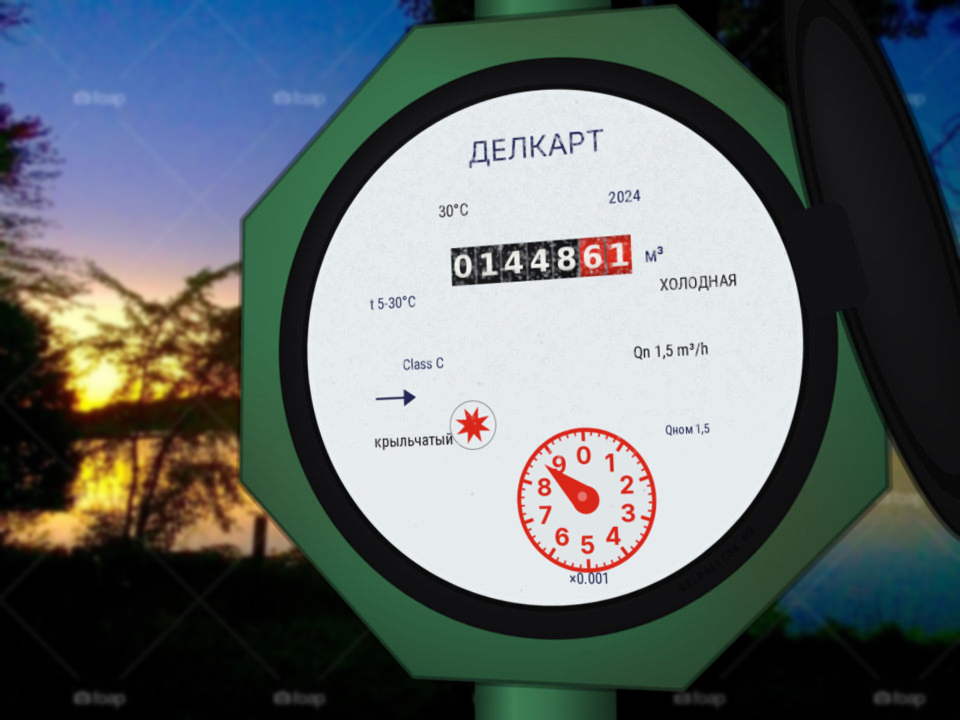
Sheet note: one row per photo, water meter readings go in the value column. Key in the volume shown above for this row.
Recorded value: 1448.618 m³
